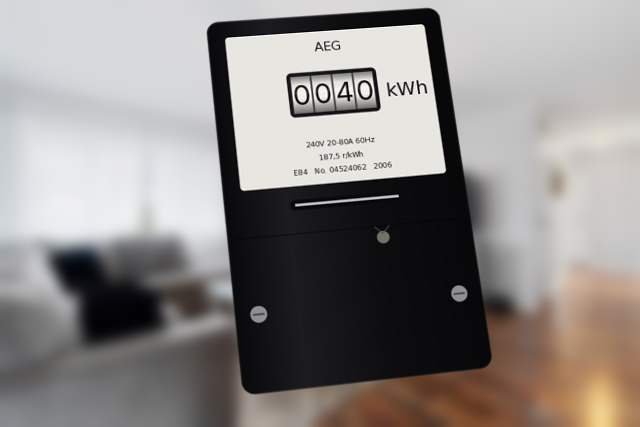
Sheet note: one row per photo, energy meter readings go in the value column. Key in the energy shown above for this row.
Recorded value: 40 kWh
